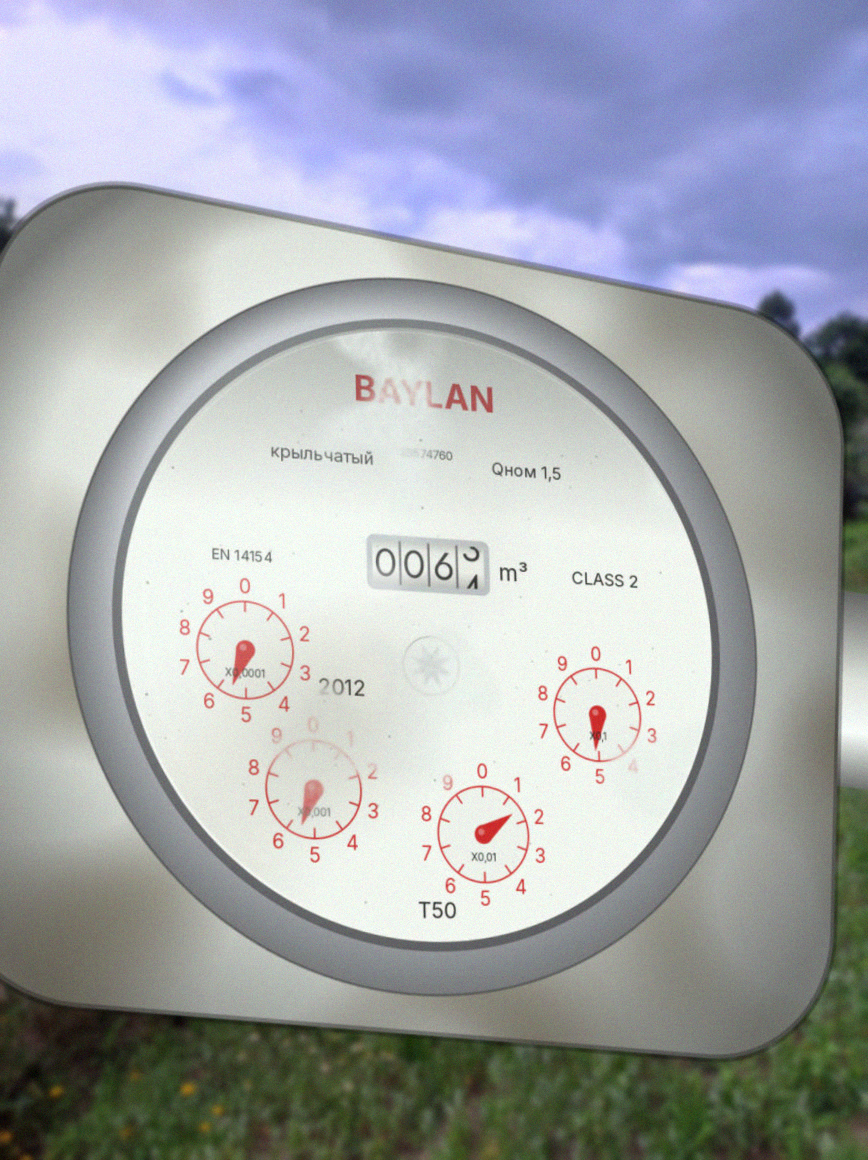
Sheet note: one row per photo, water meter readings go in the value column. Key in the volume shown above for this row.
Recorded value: 63.5155 m³
